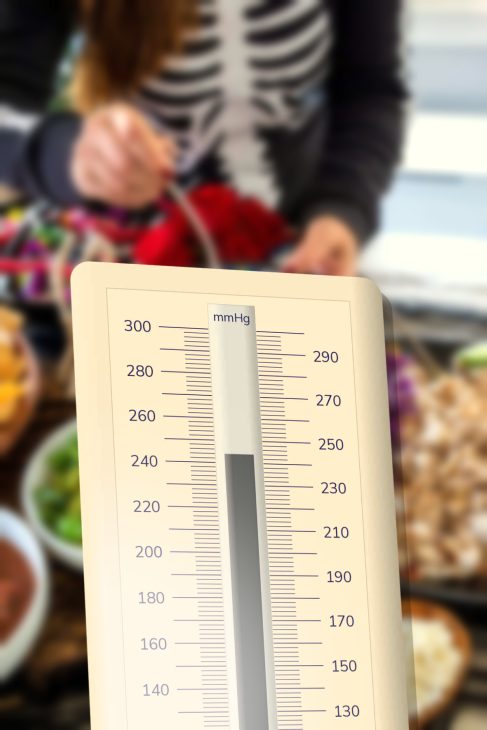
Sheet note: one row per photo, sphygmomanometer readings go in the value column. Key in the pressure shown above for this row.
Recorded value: 244 mmHg
